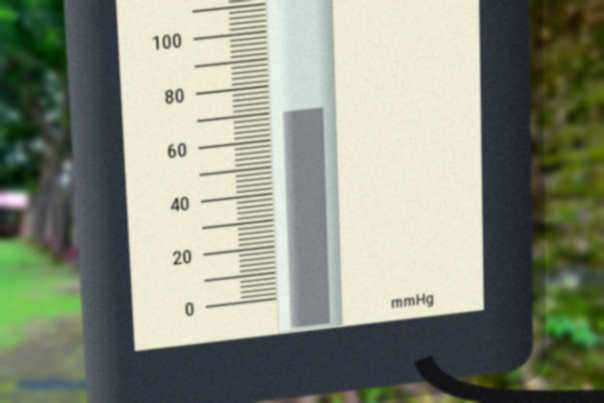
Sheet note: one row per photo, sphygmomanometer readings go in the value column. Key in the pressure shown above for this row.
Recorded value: 70 mmHg
